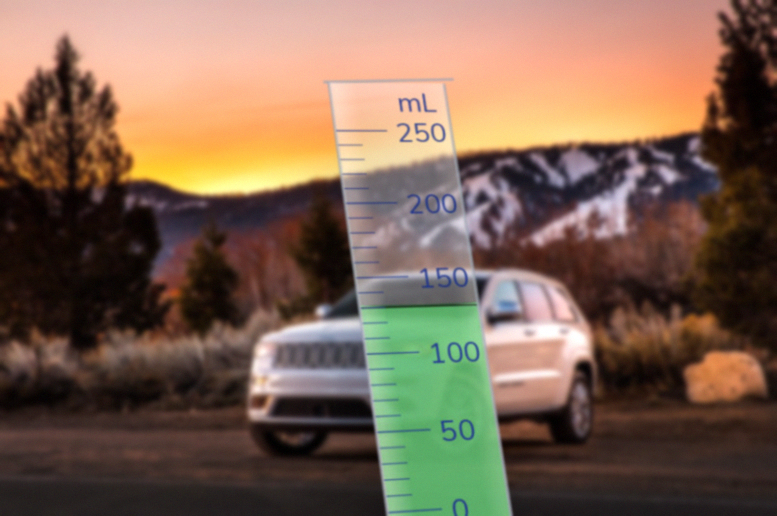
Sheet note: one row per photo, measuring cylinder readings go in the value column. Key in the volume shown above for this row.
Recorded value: 130 mL
